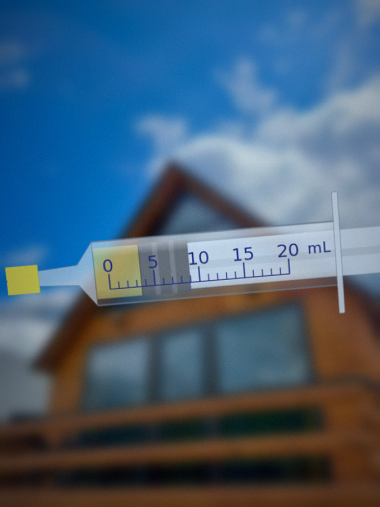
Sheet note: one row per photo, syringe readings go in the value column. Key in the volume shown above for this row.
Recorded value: 3.5 mL
